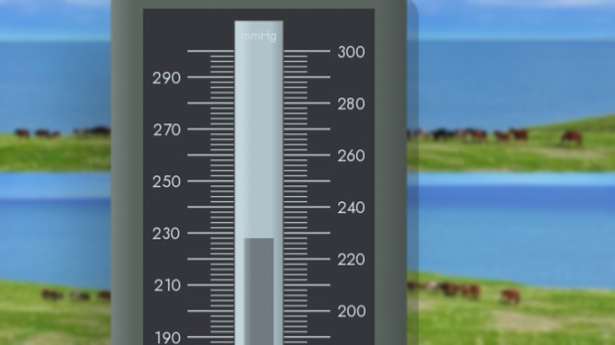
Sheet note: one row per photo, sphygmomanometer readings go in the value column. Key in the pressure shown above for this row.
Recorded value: 228 mmHg
